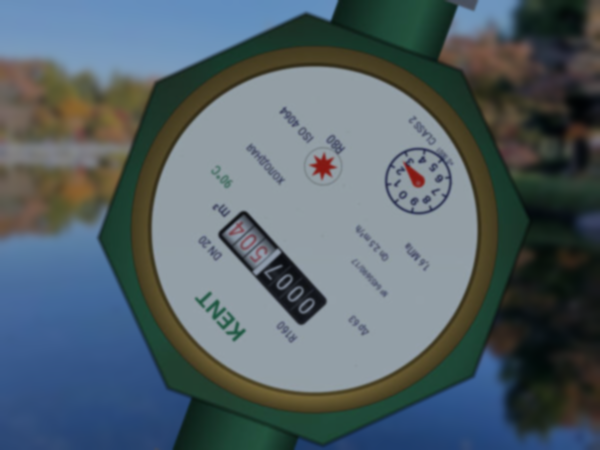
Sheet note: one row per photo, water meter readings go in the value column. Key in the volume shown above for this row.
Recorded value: 7.5042 m³
